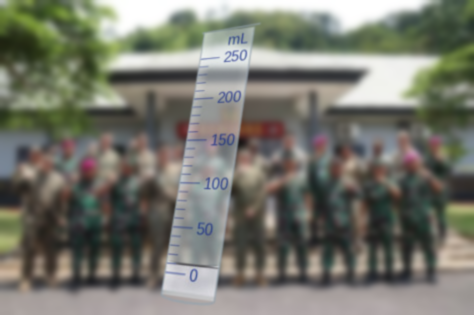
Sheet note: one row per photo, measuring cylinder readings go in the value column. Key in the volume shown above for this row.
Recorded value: 10 mL
